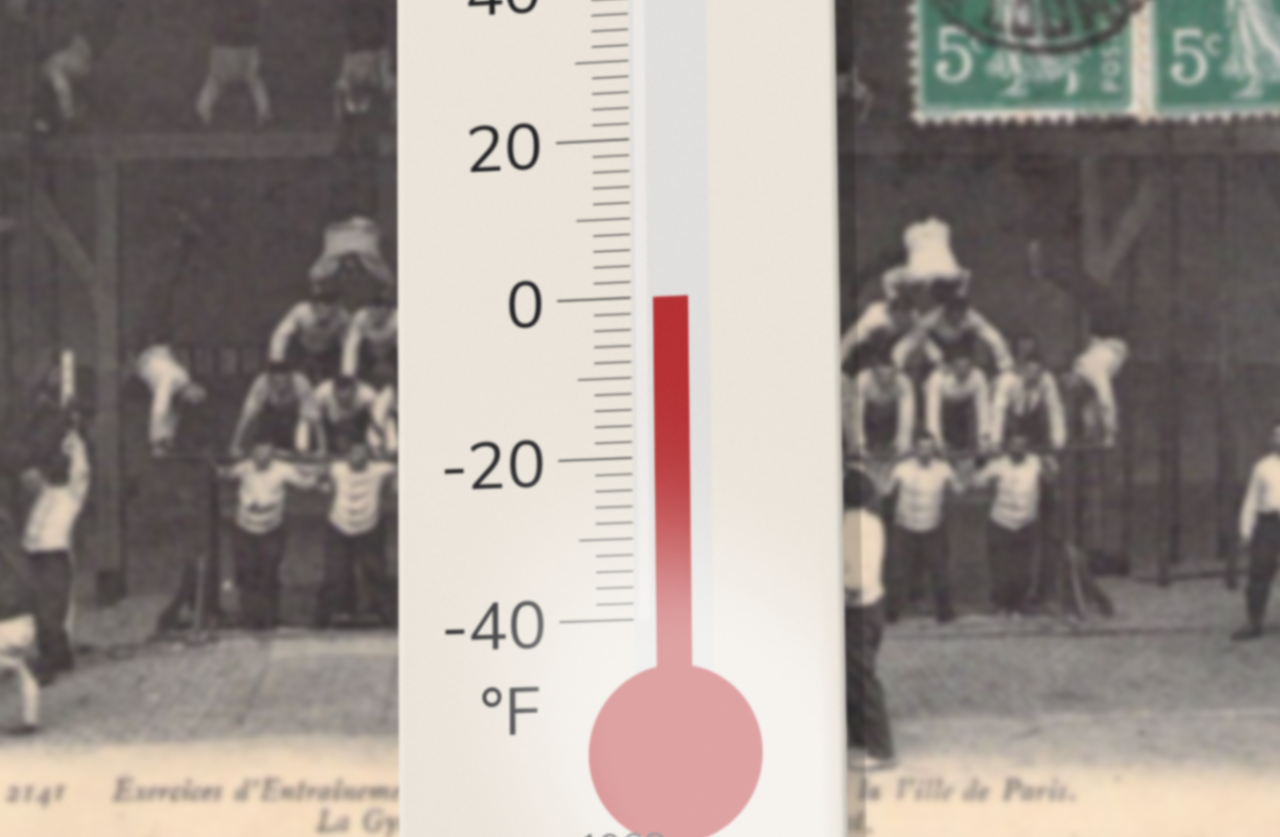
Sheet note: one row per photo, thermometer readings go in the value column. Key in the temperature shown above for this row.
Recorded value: 0 °F
